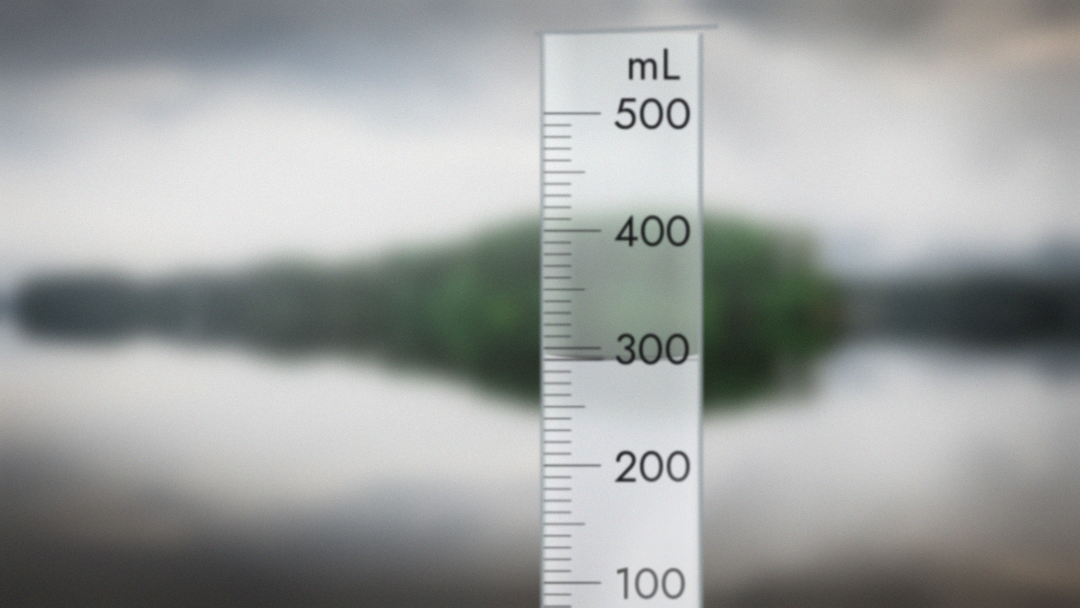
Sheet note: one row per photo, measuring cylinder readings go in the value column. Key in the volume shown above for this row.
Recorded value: 290 mL
